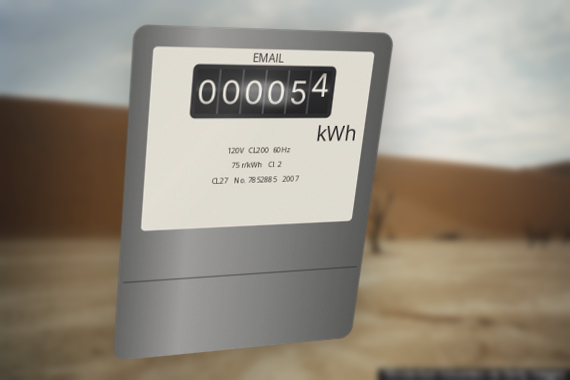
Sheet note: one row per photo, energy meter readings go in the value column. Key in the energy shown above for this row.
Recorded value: 54 kWh
